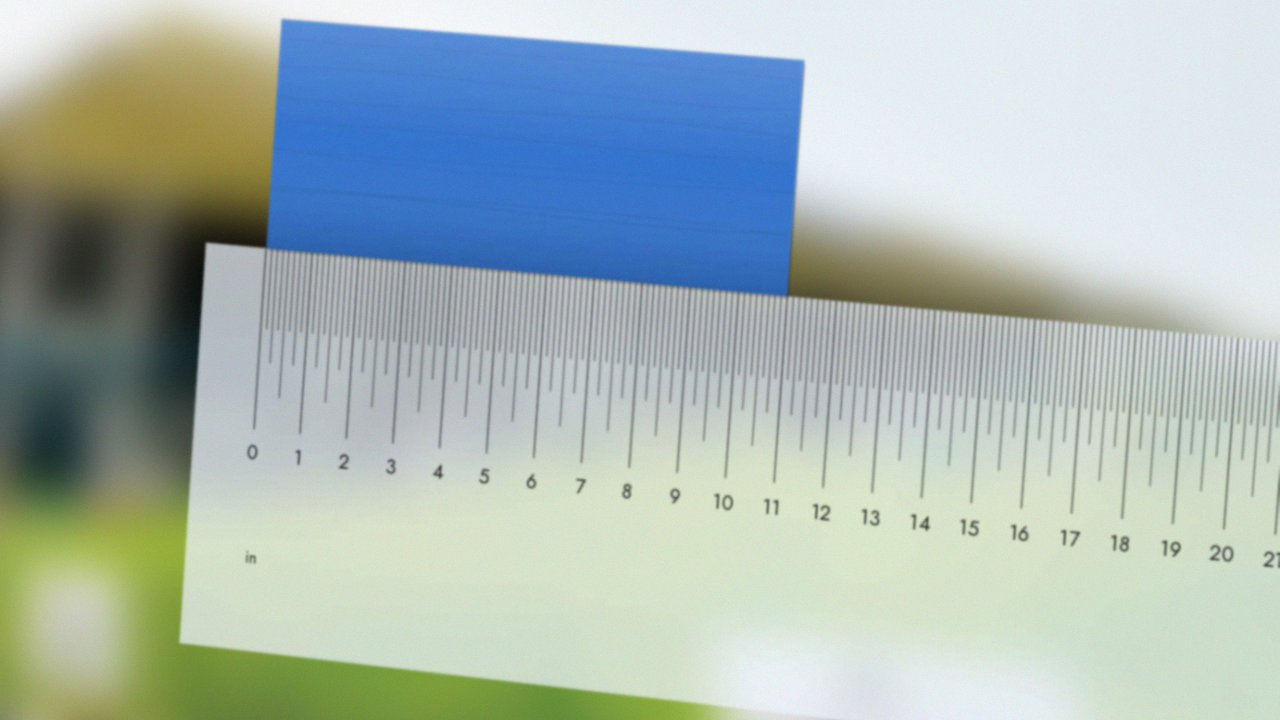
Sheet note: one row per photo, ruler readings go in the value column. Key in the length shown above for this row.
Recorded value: 11 in
